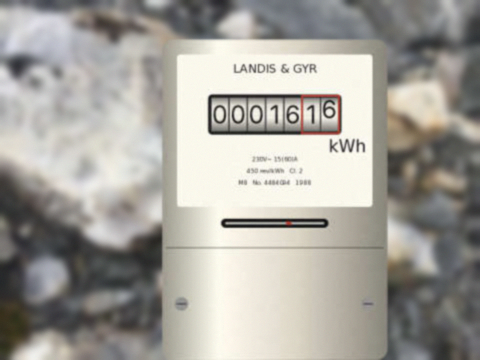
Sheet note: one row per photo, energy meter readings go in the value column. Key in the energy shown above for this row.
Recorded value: 16.16 kWh
